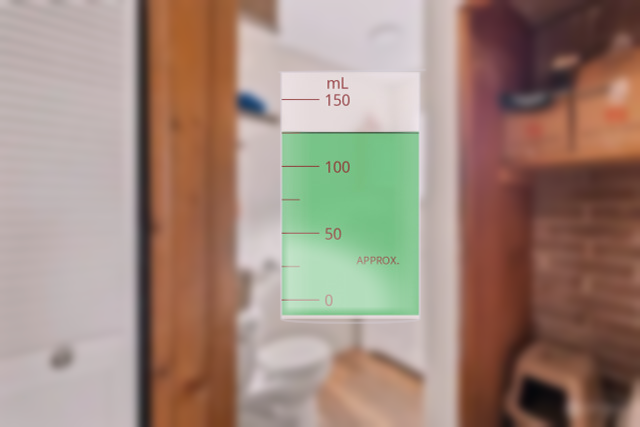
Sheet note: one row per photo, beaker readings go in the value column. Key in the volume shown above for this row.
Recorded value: 125 mL
